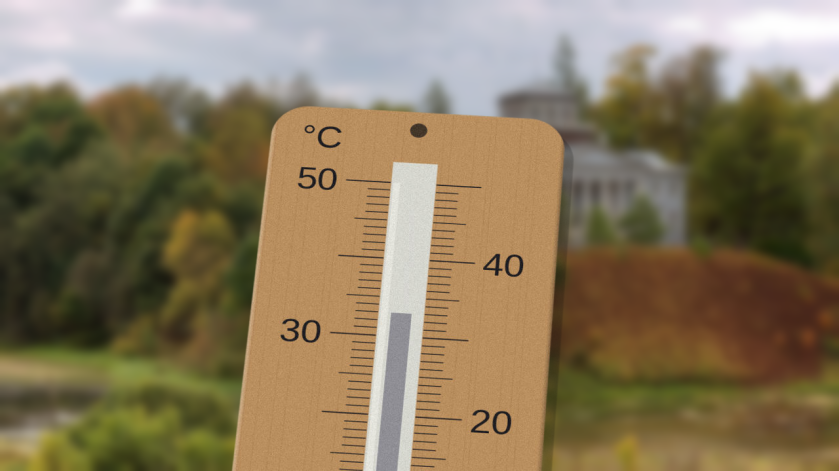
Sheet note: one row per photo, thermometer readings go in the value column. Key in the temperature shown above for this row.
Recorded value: 33 °C
